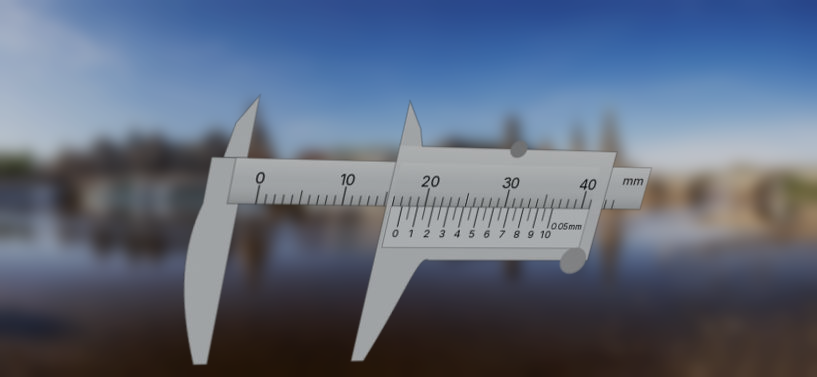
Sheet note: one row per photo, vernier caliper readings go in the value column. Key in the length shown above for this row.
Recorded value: 17.2 mm
